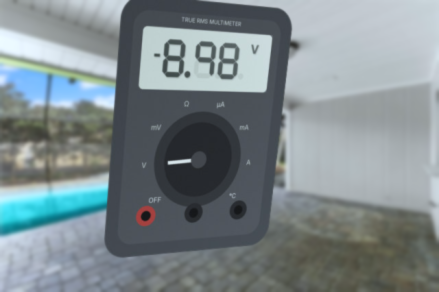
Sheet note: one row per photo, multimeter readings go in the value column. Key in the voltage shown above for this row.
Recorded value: -8.98 V
